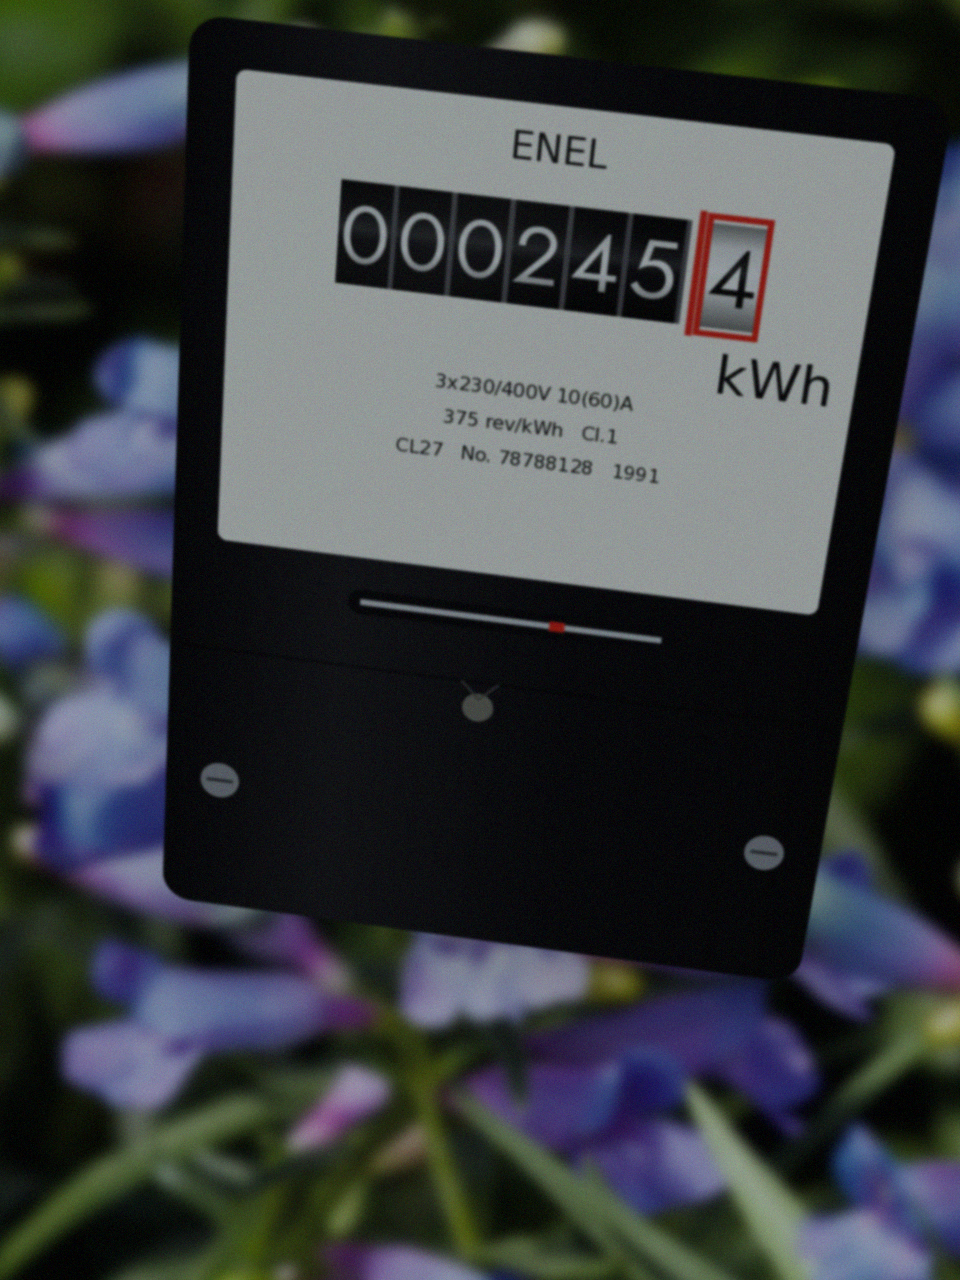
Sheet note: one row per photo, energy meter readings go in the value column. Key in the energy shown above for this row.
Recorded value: 245.4 kWh
